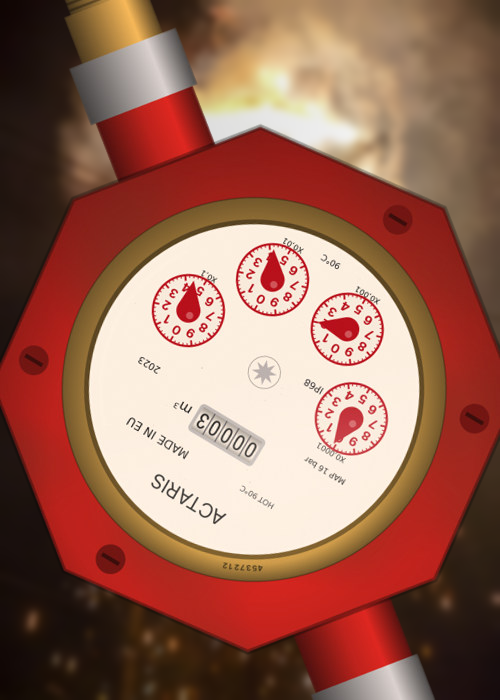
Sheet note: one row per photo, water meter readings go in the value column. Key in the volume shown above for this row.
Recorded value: 3.4420 m³
